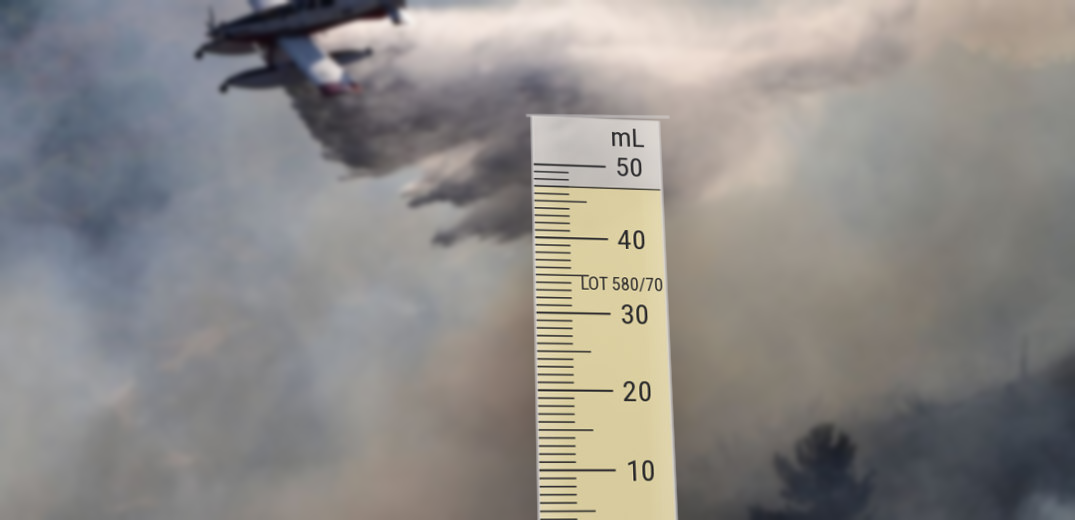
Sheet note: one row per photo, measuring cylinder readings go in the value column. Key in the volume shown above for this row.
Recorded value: 47 mL
